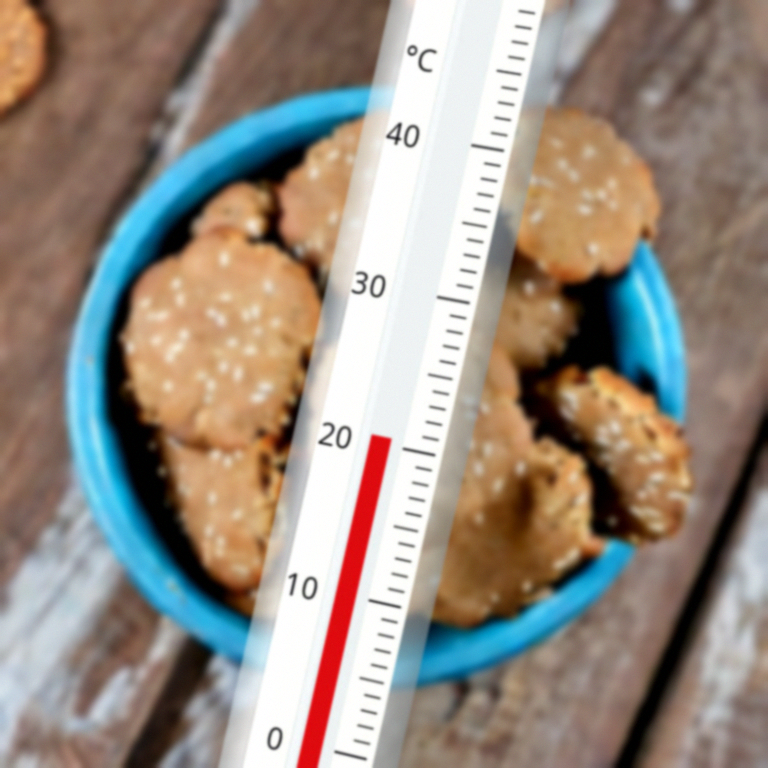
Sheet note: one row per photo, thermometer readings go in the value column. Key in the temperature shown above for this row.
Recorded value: 20.5 °C
